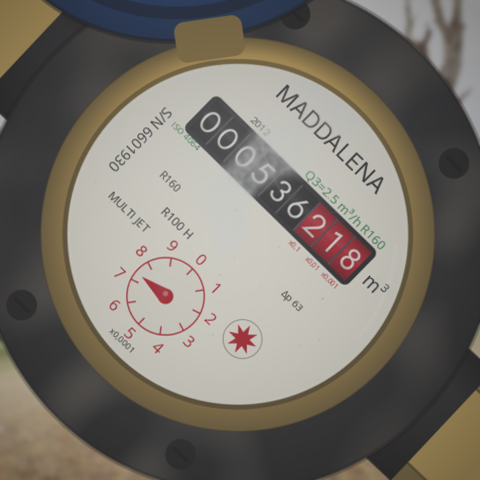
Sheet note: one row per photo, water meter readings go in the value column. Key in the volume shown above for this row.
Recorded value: 536.2187 m³
